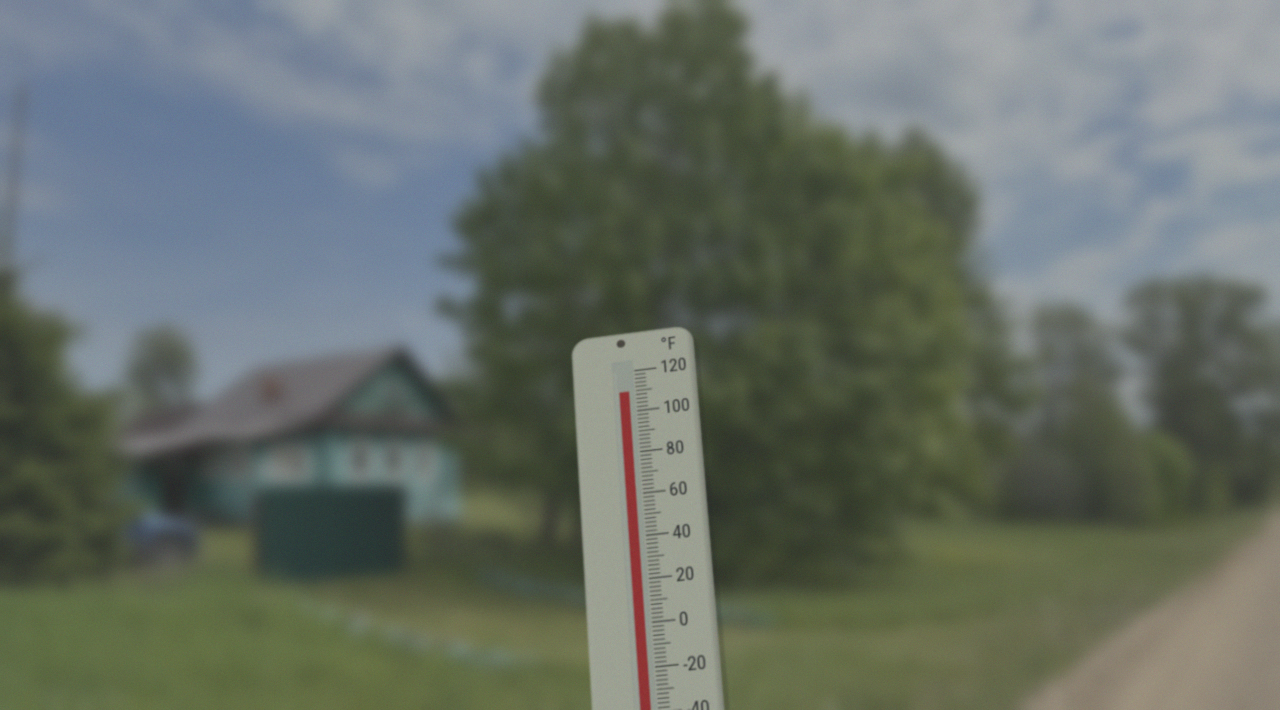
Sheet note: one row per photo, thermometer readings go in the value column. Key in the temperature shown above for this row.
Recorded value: 110 °F
